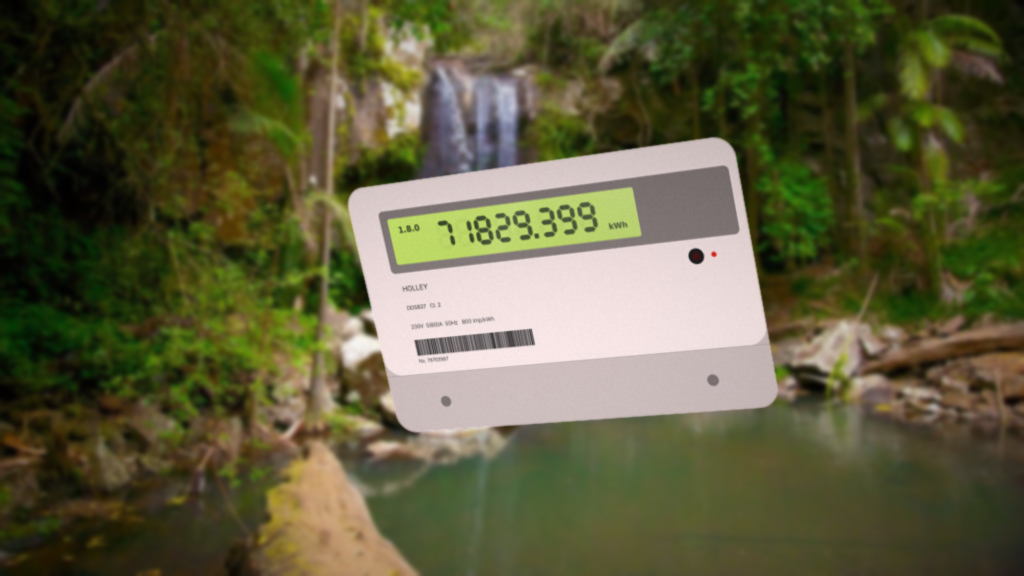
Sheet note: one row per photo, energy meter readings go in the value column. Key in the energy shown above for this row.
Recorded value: 71829.399 kWh
